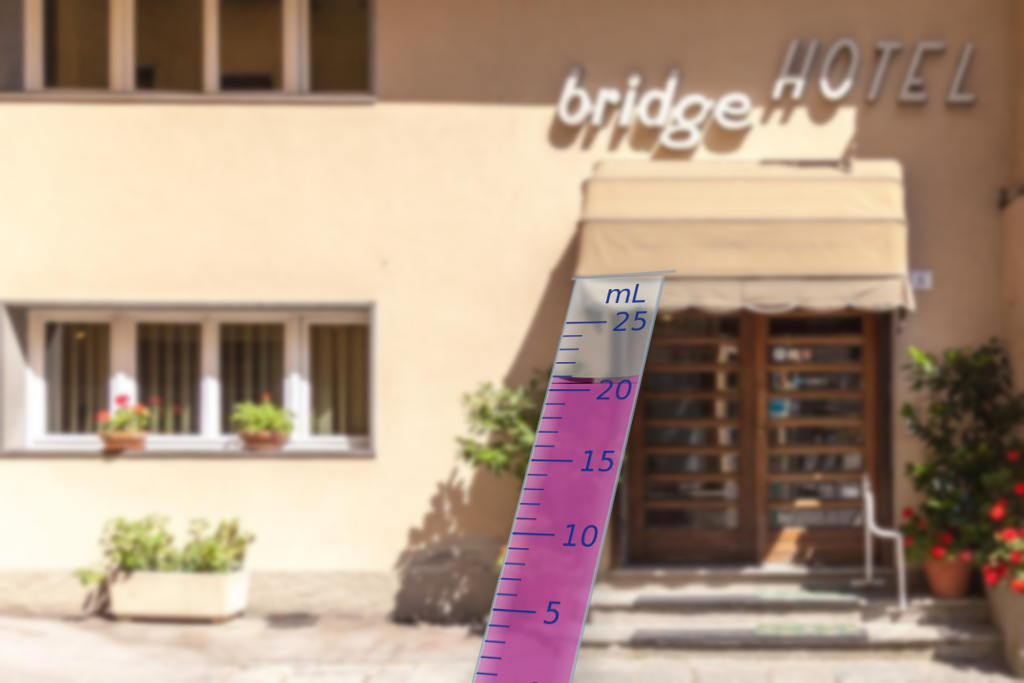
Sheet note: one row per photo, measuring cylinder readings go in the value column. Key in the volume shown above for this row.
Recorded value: 20.5 mL
